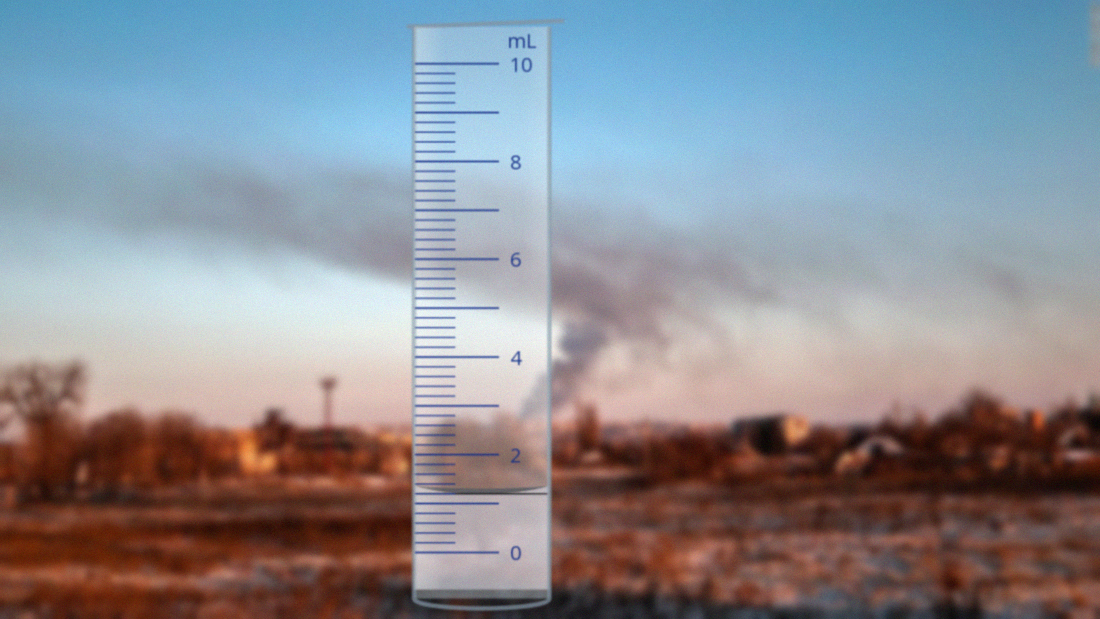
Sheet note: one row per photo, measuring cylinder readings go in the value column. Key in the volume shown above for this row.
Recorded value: 1.2 mL
